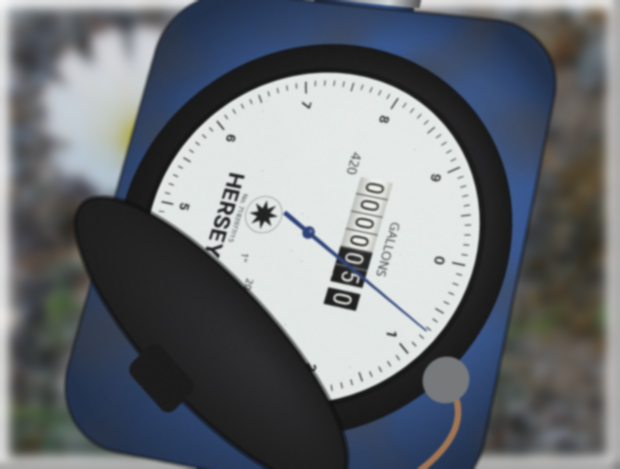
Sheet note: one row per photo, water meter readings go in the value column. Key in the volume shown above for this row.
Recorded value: 50.7 gal
